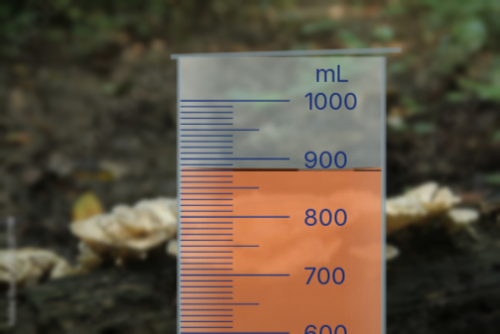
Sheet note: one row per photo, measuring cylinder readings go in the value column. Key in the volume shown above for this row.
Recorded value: 880 mL
